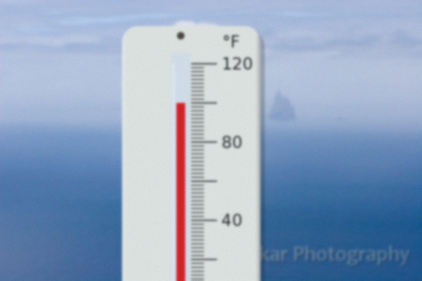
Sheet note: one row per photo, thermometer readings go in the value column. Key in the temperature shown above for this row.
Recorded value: 100 °F
